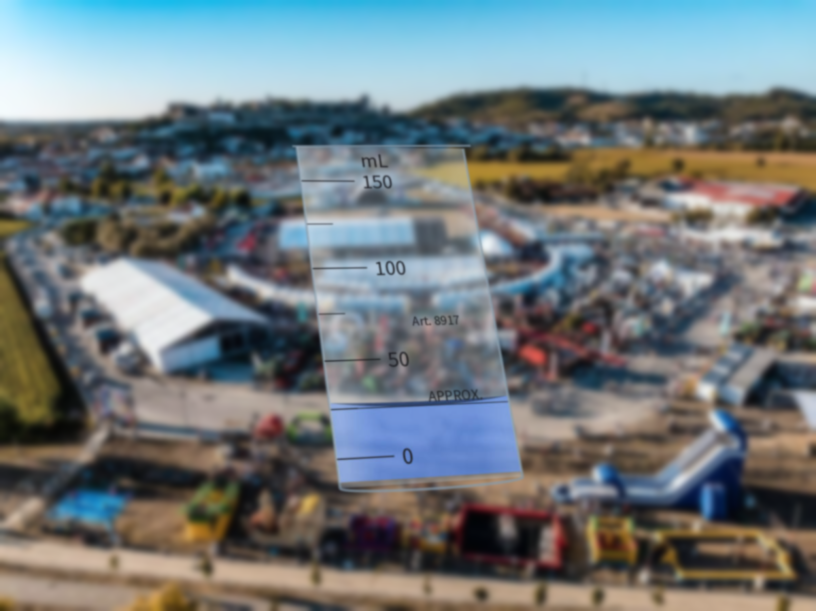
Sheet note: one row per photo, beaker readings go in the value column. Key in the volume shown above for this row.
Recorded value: 25 mL
